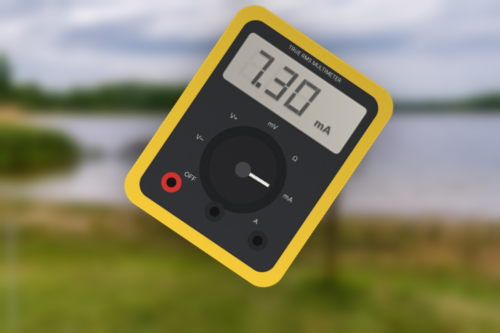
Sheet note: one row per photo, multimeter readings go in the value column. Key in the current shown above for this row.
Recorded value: 7.30 mA
